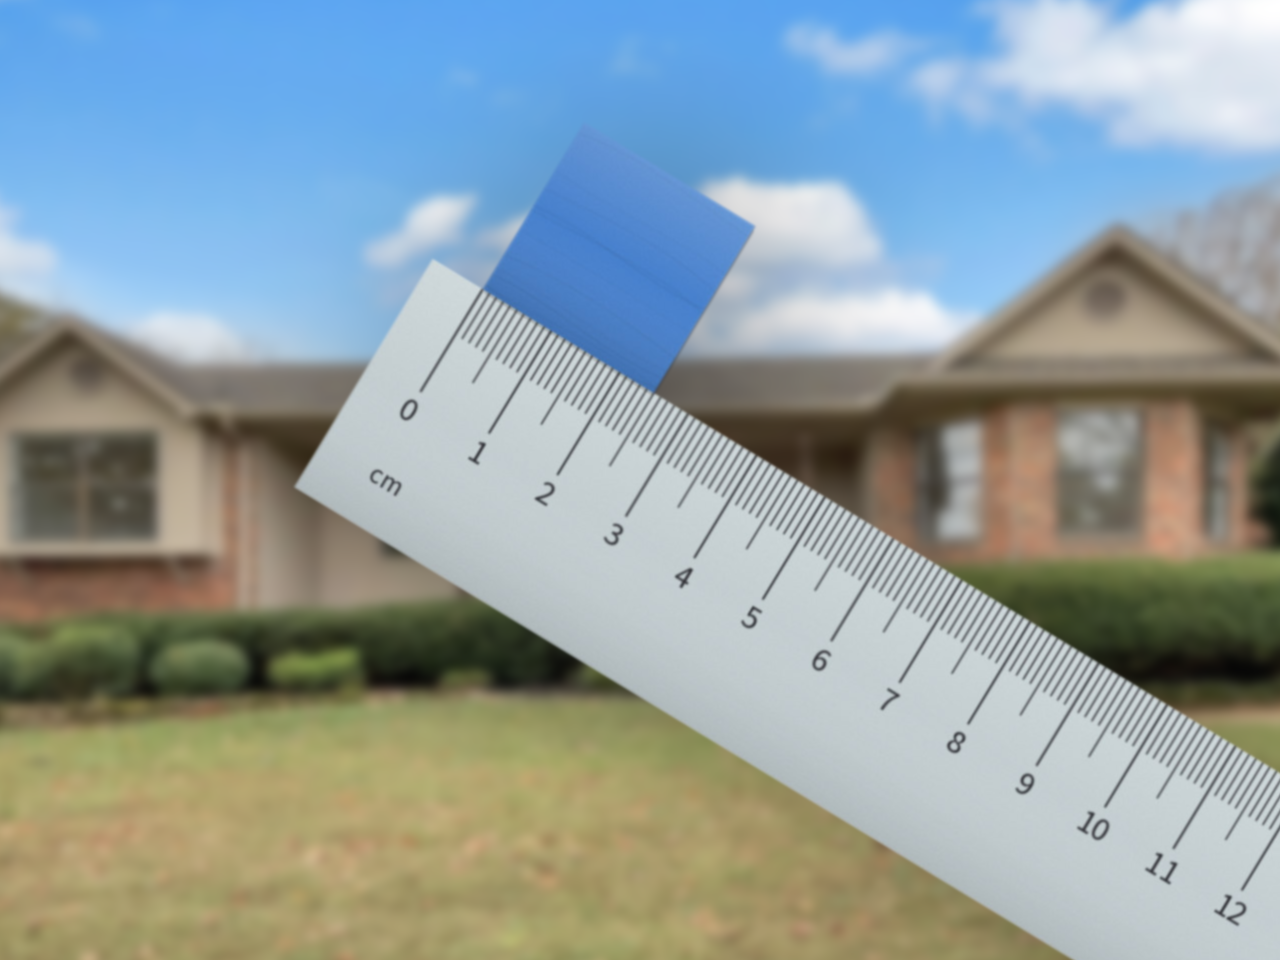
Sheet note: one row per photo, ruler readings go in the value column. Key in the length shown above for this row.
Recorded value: 2.5 cm
